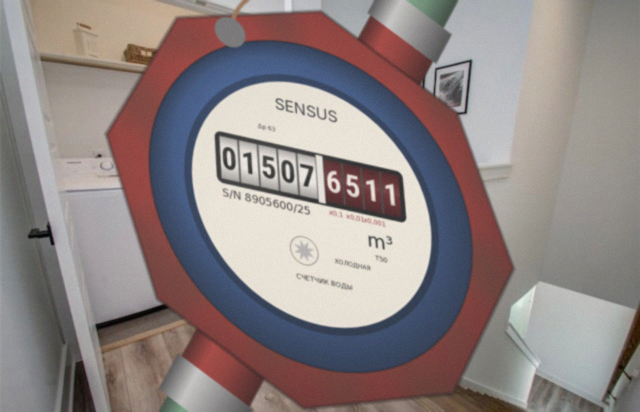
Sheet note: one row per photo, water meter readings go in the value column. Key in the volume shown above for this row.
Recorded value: 1507.6511 m³
